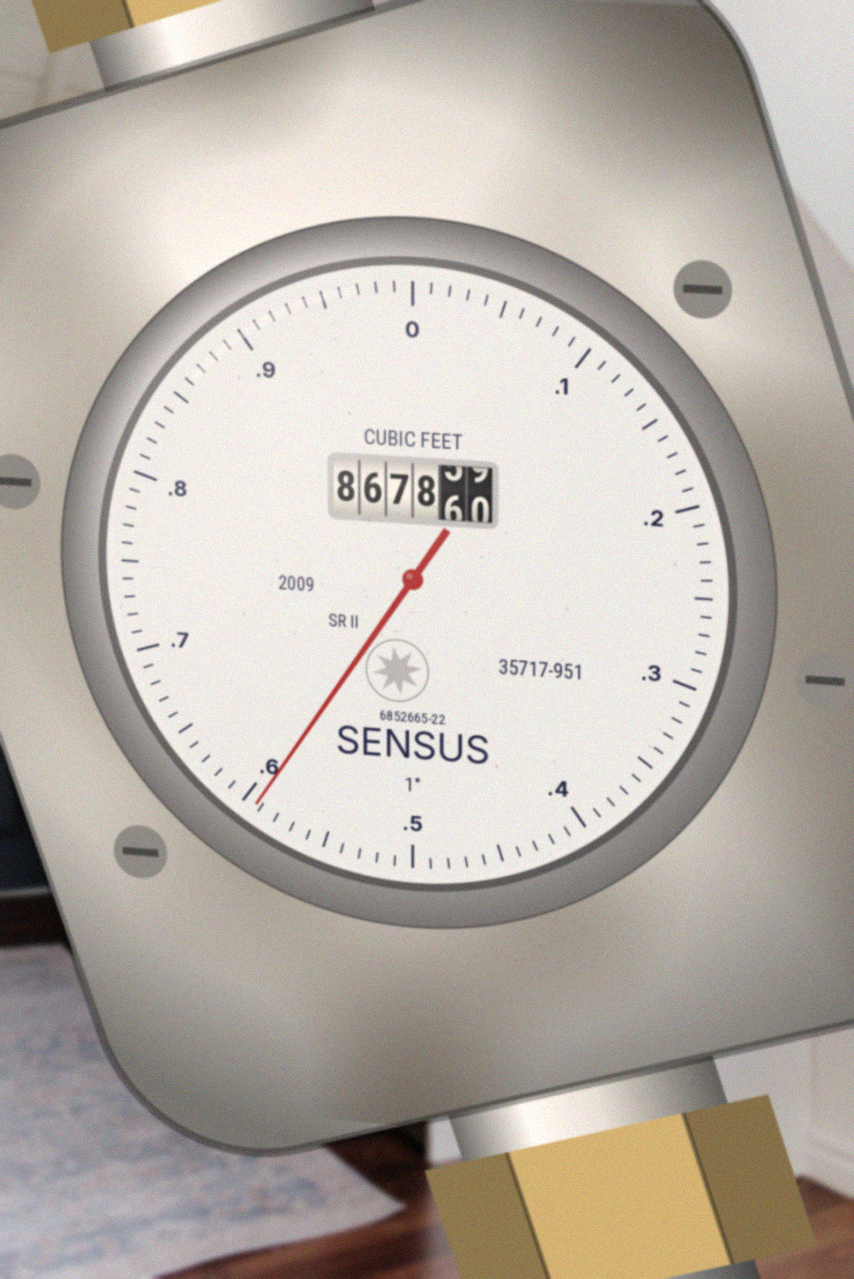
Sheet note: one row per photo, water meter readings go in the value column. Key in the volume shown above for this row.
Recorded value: 867859.59 ft³
